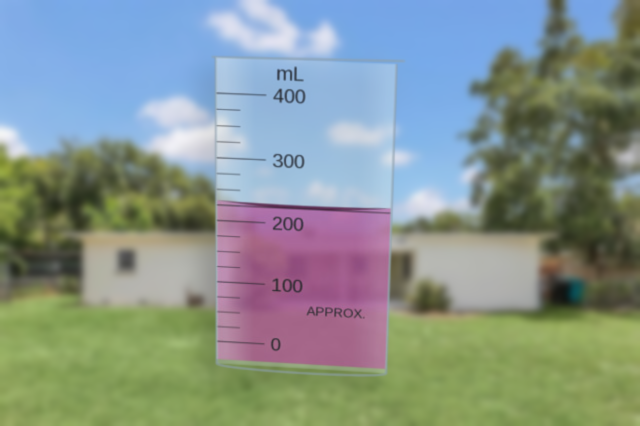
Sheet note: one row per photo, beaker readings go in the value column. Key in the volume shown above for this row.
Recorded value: 225 mL
